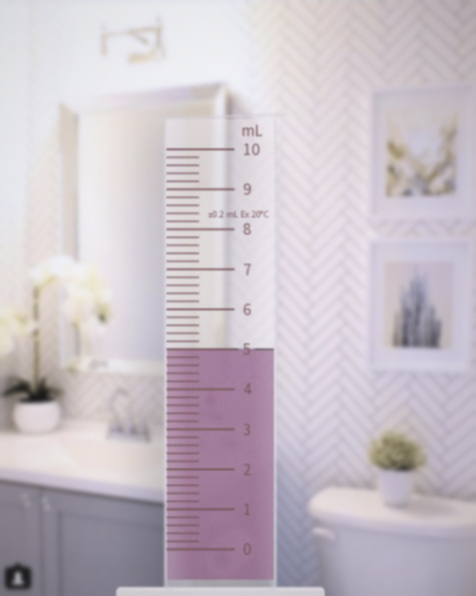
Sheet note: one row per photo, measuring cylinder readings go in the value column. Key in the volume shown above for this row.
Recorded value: 5 mL
